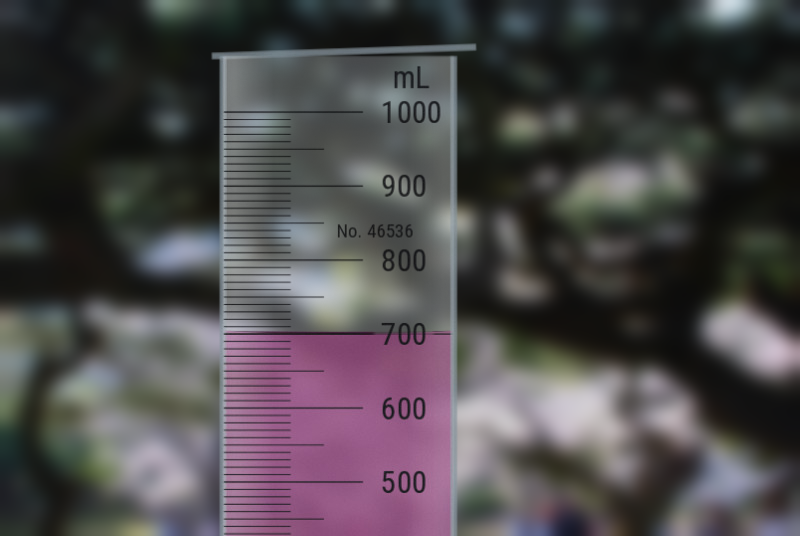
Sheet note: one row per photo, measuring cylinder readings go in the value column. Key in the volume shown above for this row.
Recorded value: 700 mL
